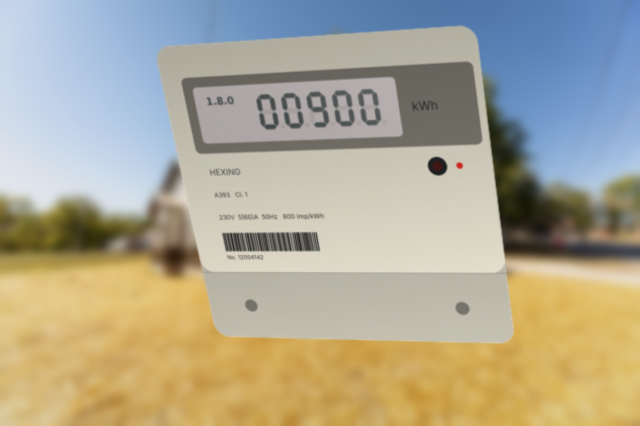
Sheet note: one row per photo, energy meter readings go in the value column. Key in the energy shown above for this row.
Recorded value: 900 kWh
